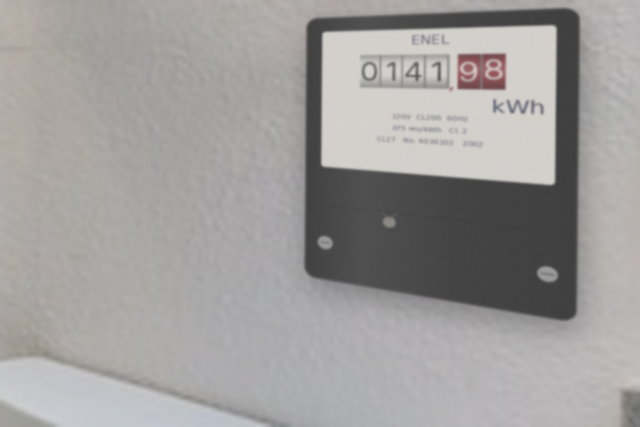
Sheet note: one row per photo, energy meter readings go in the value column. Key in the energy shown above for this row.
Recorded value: 141.98 kWh
